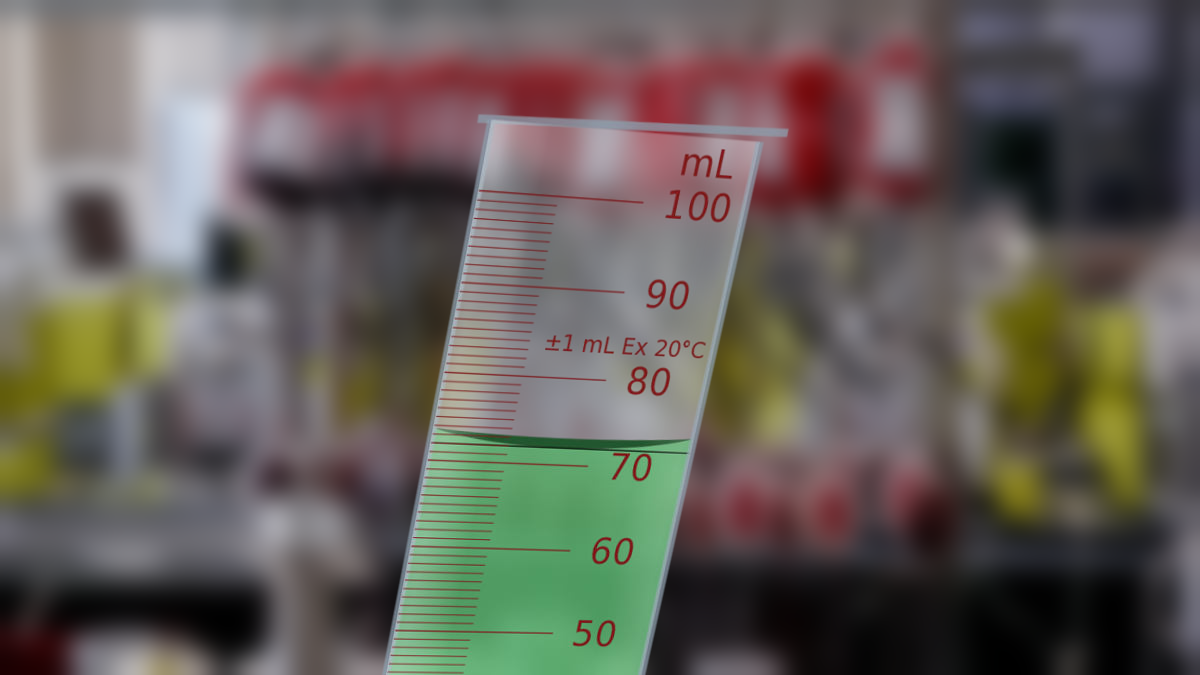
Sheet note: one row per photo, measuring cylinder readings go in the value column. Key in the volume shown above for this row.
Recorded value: 72 mL
